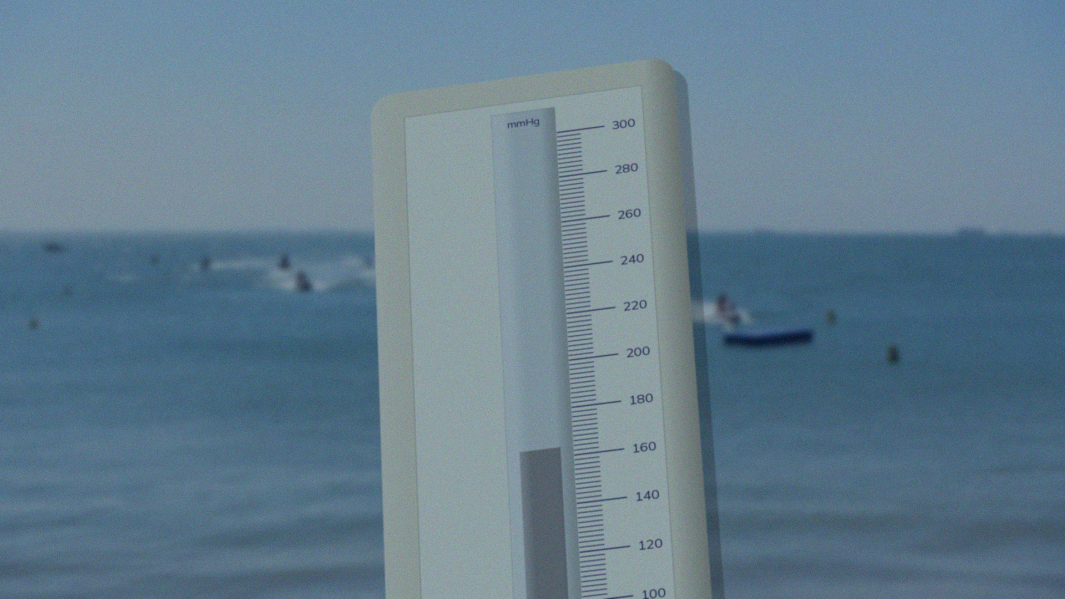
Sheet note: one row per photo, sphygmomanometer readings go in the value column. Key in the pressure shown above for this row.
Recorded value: 164 mmHg
